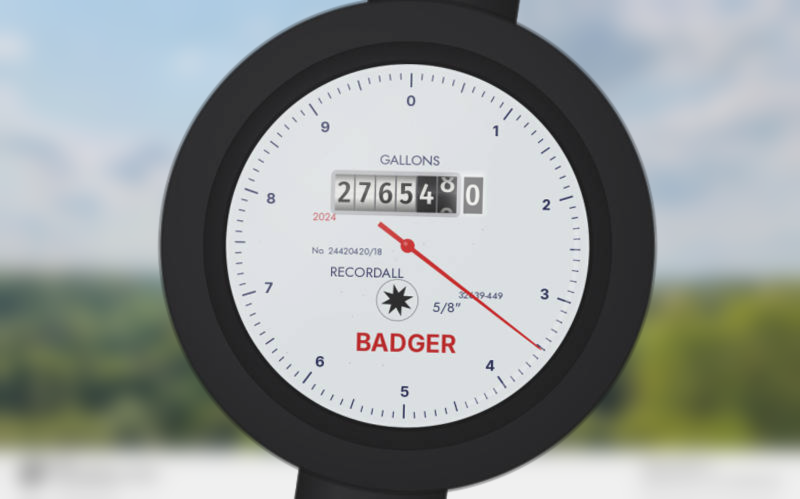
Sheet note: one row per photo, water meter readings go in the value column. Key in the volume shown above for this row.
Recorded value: 2765483.5 gal
